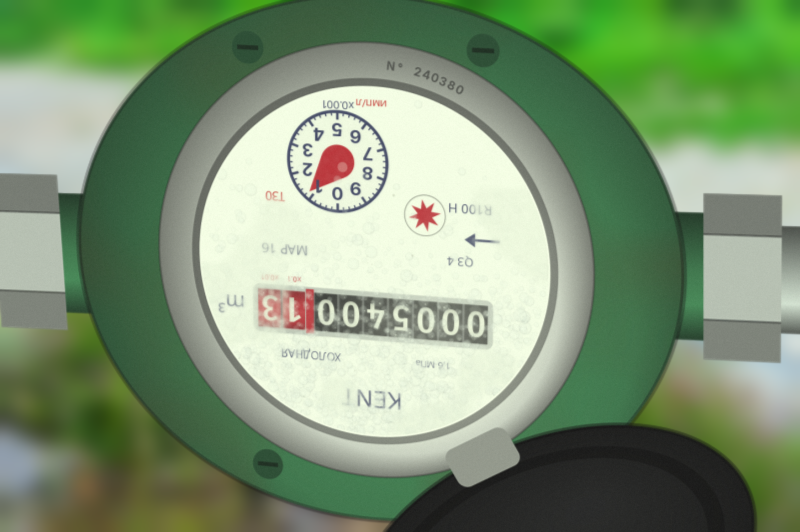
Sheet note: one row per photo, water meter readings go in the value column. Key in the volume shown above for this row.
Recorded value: 5400.131 m³
